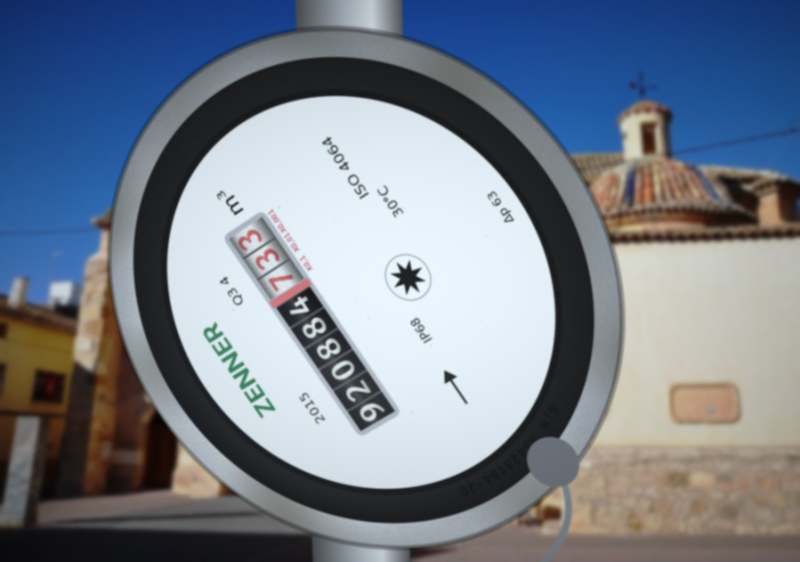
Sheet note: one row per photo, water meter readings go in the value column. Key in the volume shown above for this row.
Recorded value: 920884.733 m³
